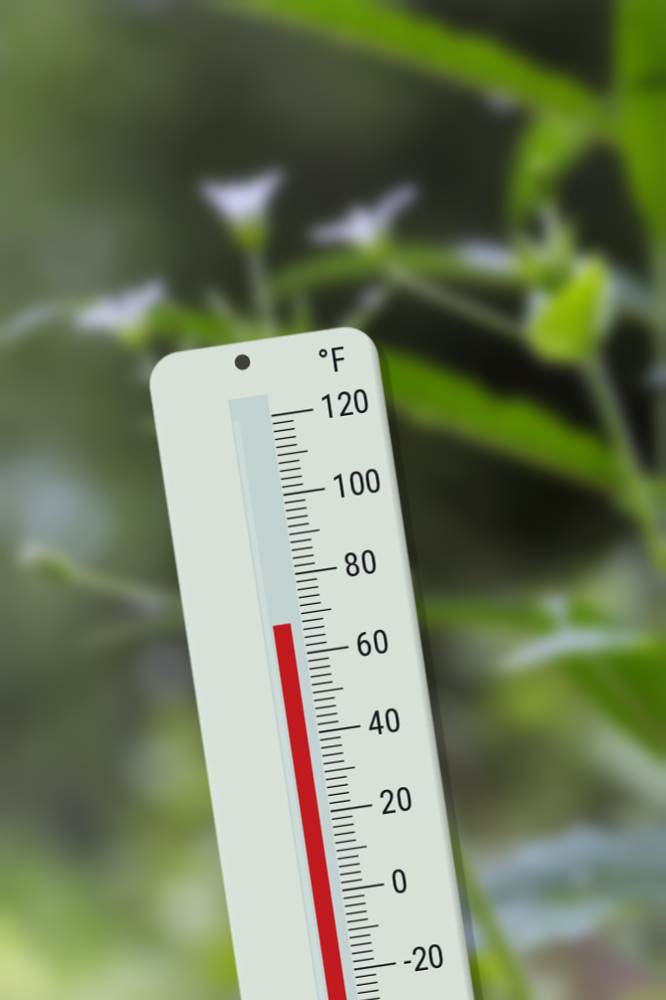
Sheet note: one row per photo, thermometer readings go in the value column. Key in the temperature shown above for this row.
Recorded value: 68 °F
